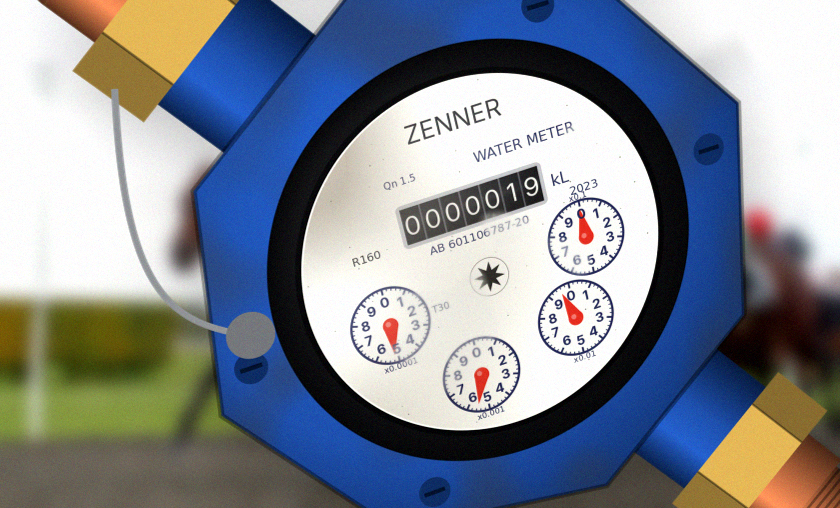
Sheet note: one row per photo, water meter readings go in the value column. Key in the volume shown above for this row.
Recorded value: 18.9955 kL
